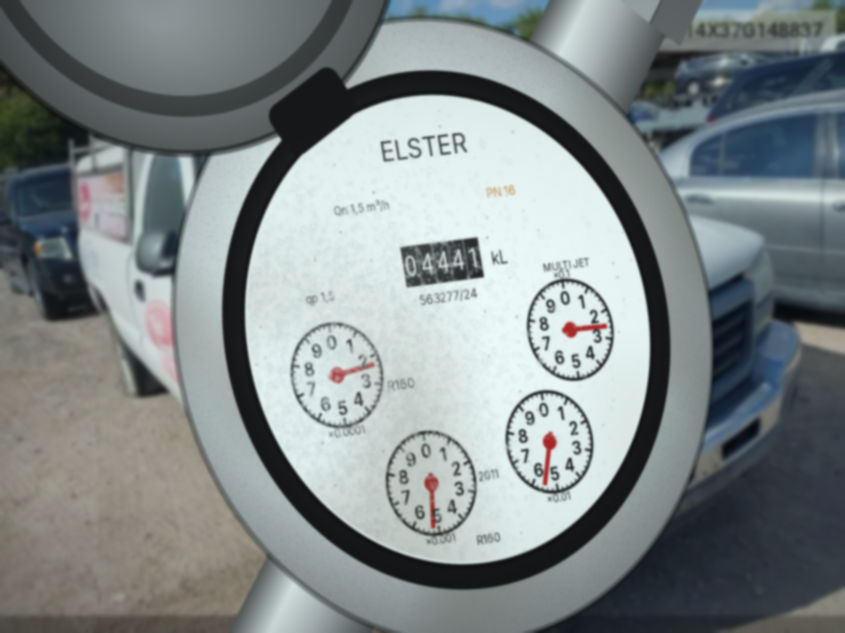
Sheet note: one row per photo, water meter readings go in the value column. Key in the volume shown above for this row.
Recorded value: 4441.2552 kL
